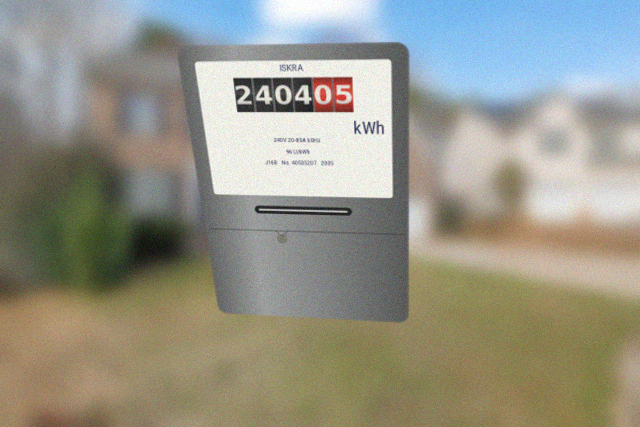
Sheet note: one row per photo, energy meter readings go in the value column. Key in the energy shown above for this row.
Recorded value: 2404.05 kWh
